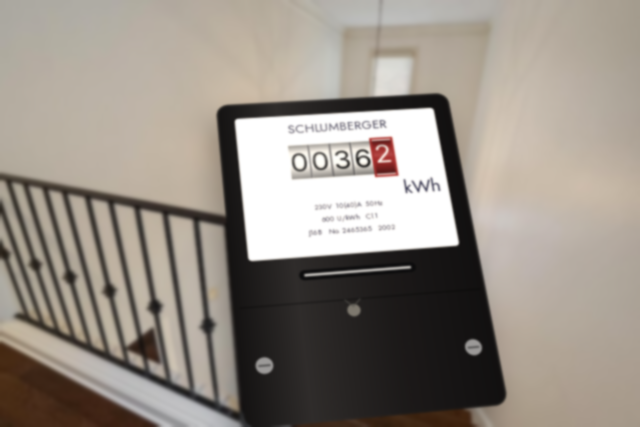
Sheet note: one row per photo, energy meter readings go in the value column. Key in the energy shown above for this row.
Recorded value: 36.2 kWh
